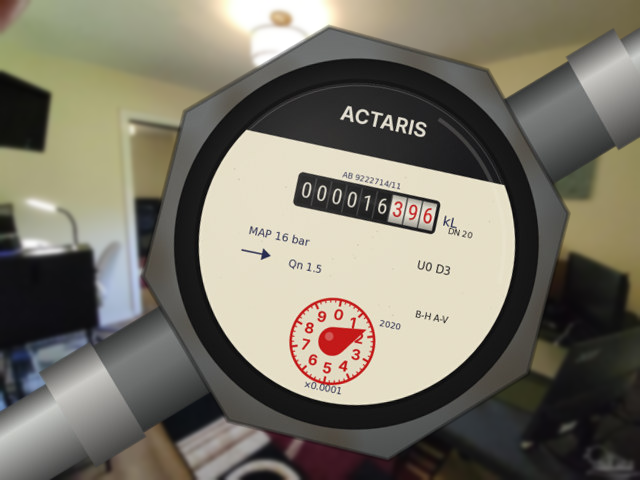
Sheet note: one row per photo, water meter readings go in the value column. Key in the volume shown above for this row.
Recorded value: 16.3961 kL
